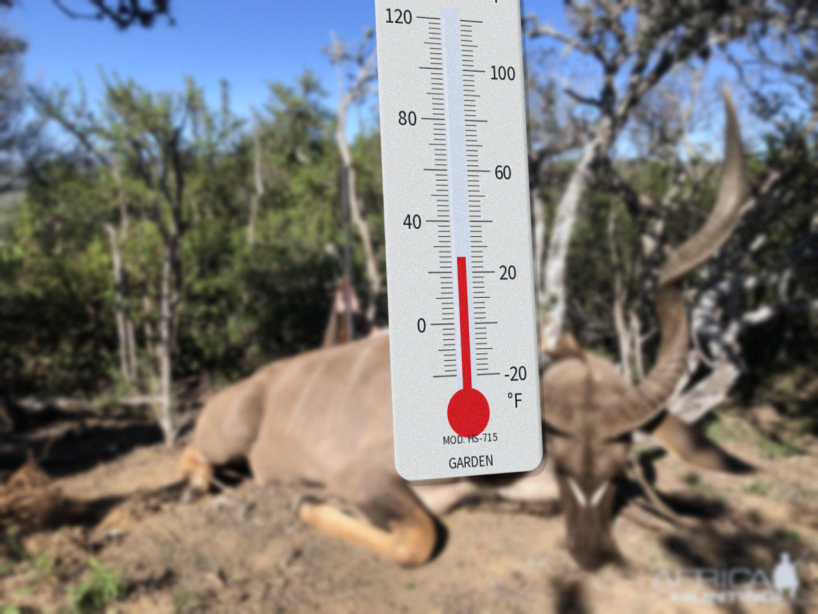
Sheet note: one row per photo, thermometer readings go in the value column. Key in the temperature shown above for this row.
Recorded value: 26 °F
